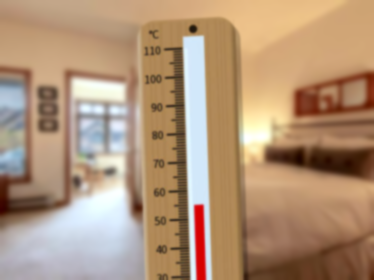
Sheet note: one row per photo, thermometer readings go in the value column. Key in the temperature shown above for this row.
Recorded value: 55 °C
